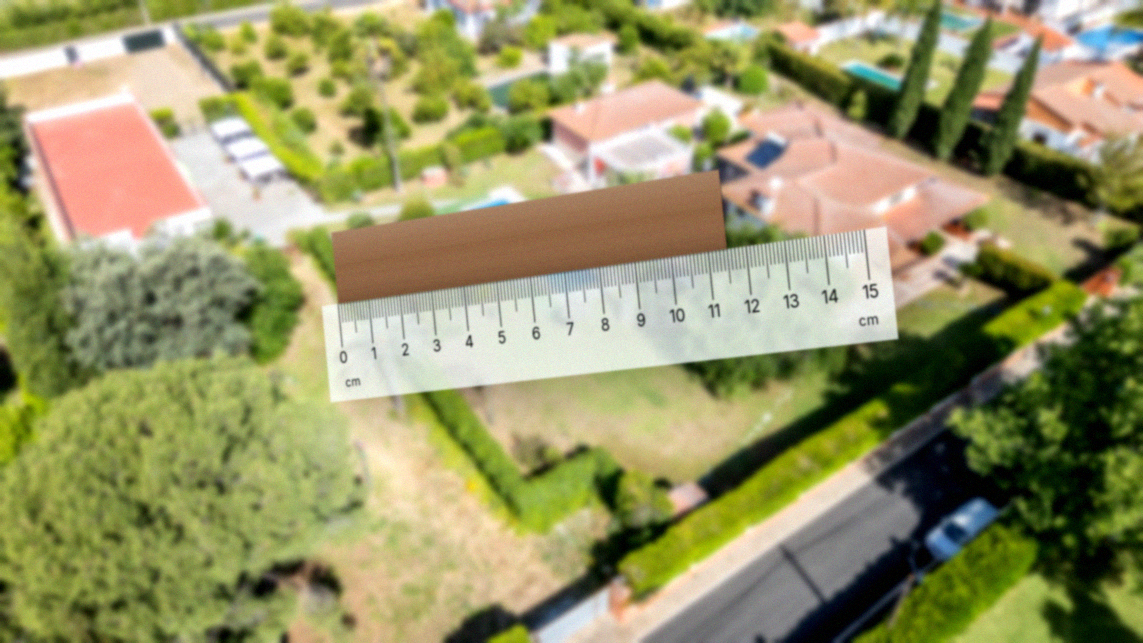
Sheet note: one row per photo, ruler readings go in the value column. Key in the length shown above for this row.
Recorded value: 11.5 cm
